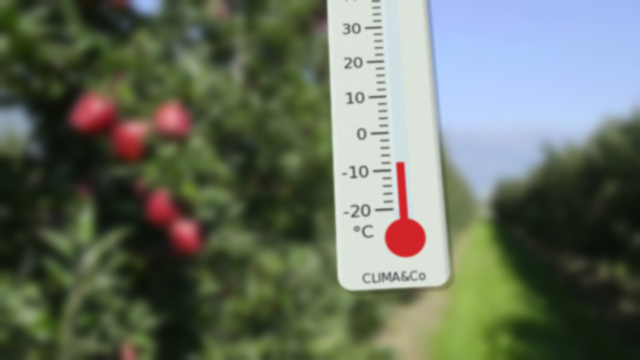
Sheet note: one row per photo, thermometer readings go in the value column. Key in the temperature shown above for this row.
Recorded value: -8 °C
